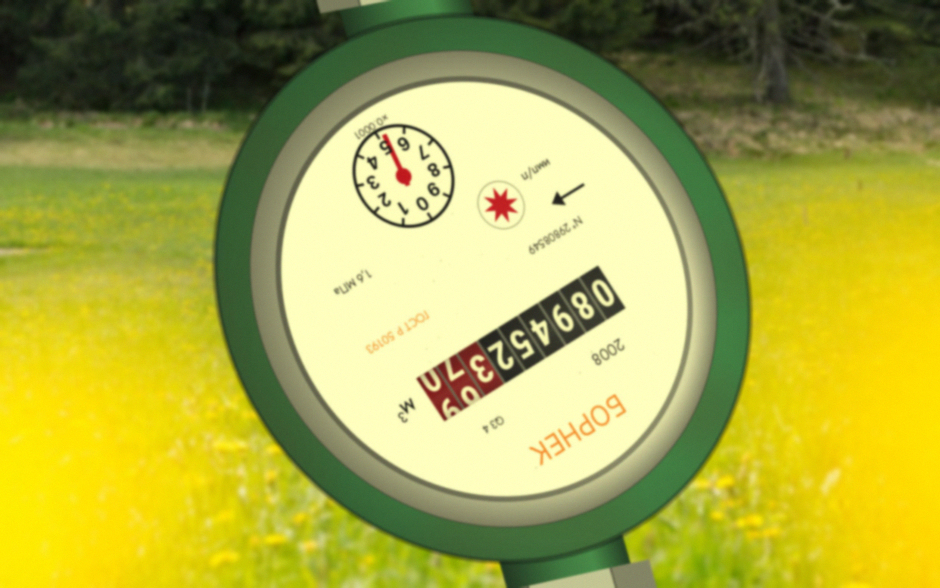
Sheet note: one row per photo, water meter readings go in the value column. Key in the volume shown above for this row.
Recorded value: 89452.3695 m³
